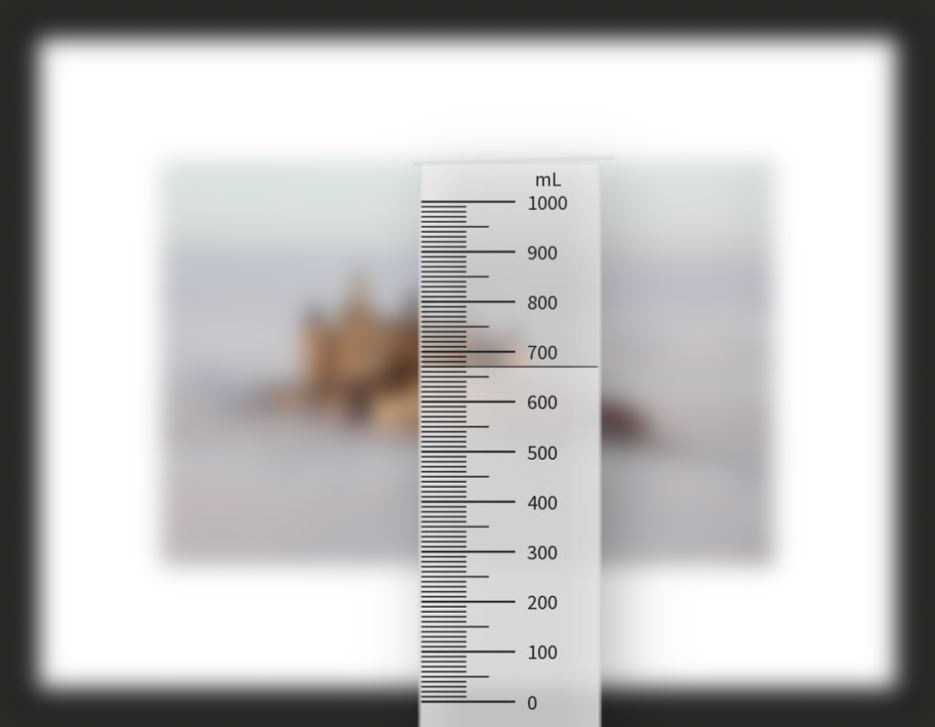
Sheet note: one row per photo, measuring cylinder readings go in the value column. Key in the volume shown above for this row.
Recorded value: 670 mL
